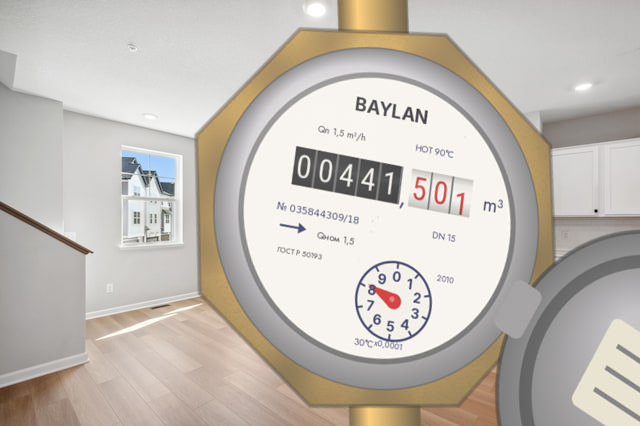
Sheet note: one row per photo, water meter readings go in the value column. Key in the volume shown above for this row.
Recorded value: 441.5008 m³
